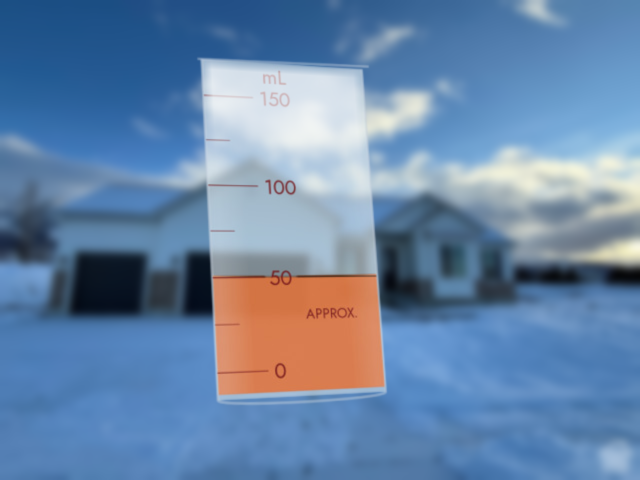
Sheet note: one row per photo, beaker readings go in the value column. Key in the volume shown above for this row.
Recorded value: 50 mL
